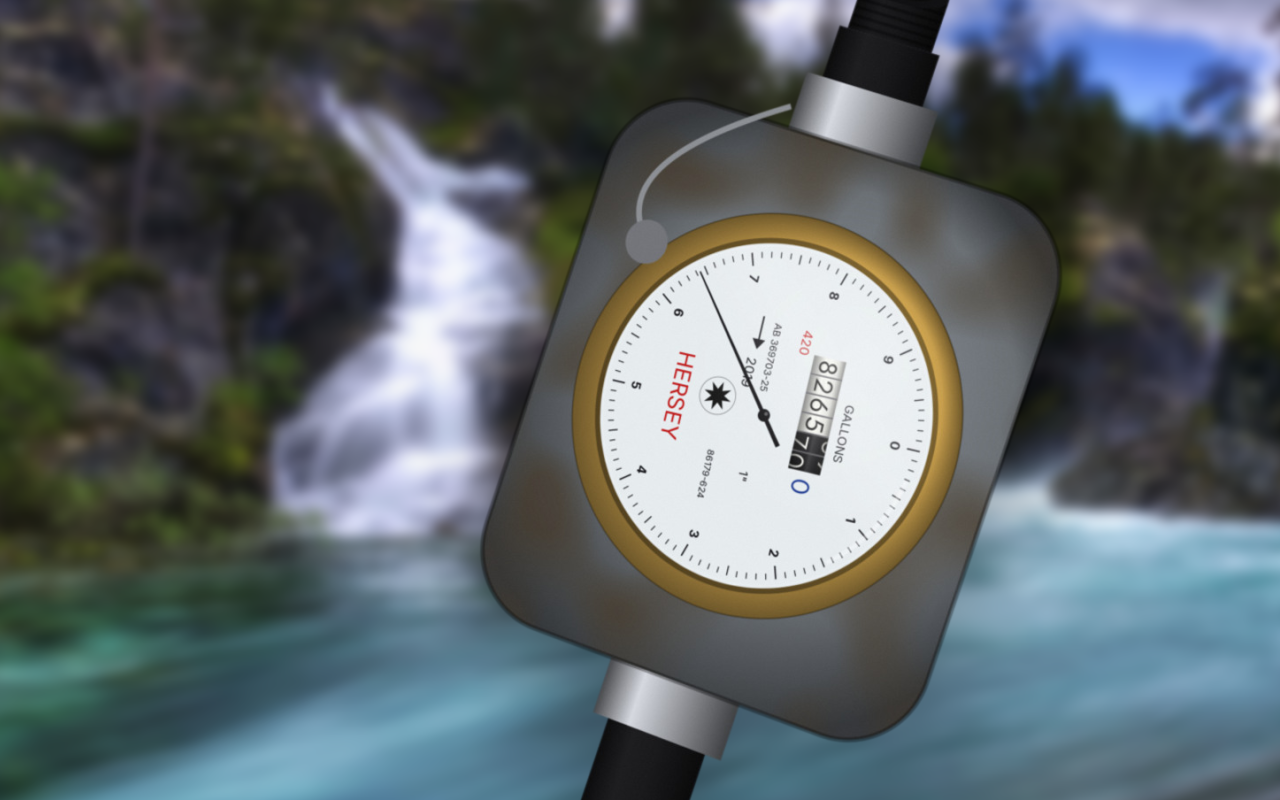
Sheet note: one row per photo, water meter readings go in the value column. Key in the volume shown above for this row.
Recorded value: 8265696.4 gal
